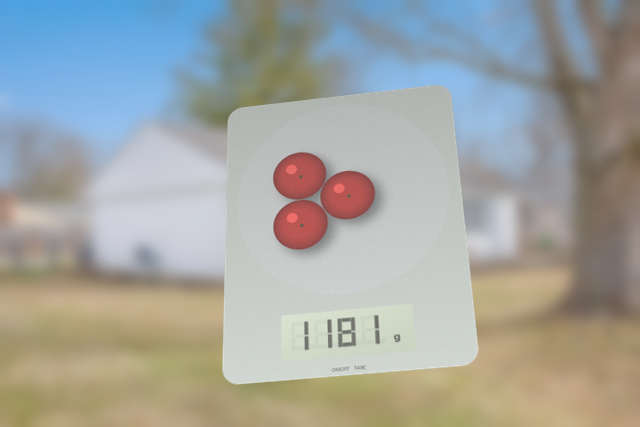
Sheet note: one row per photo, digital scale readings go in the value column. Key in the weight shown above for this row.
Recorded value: 1181 g
